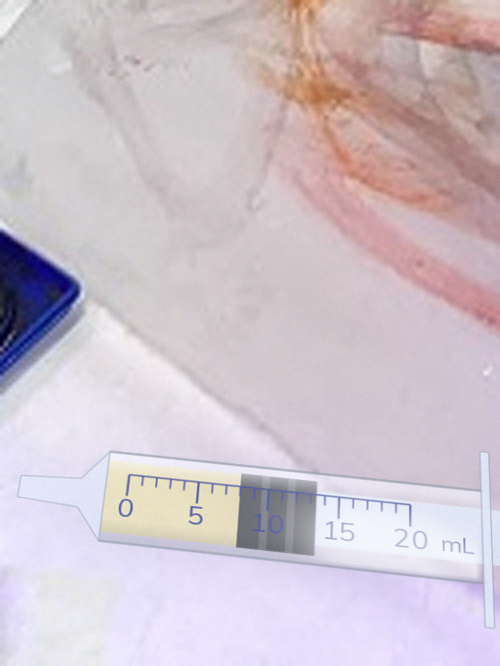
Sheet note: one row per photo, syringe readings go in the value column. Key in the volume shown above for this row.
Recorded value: 8 mL
